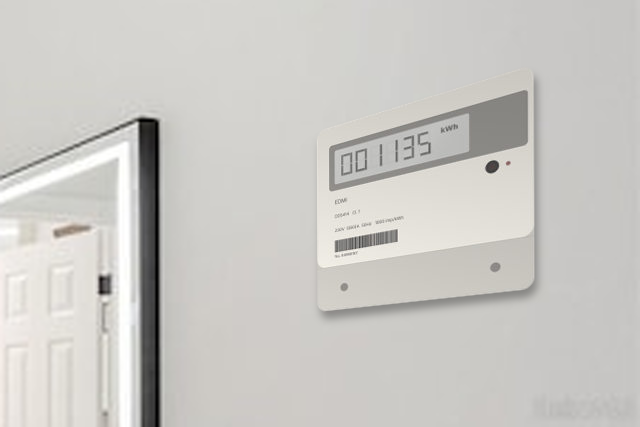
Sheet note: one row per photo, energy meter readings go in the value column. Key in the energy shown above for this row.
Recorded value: 1135 kWh
